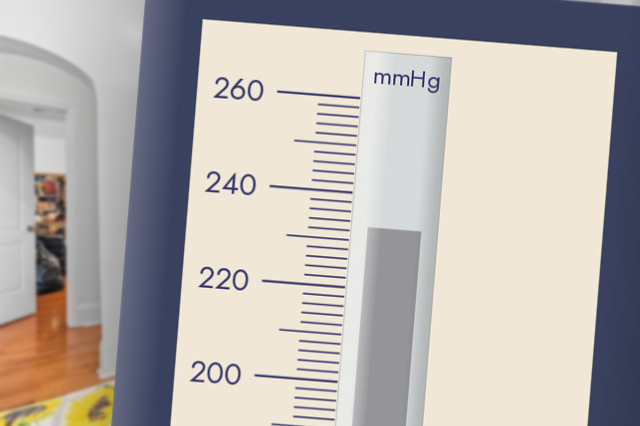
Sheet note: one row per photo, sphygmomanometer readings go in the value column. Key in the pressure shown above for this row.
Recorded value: 233 mmHg
